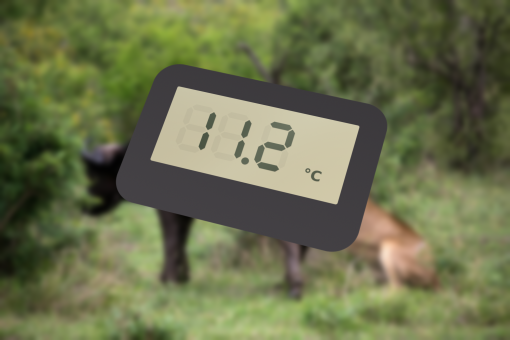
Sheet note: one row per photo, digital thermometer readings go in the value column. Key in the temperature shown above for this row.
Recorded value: 11.2 °C
